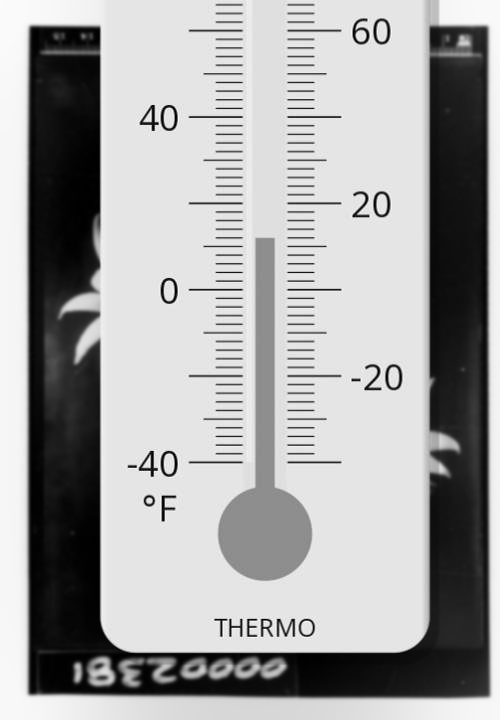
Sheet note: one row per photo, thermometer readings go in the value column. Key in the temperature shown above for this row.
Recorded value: 12 °F
